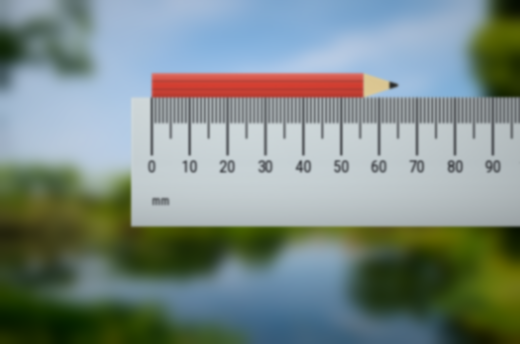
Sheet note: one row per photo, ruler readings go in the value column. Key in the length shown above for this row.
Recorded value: 65 mm
